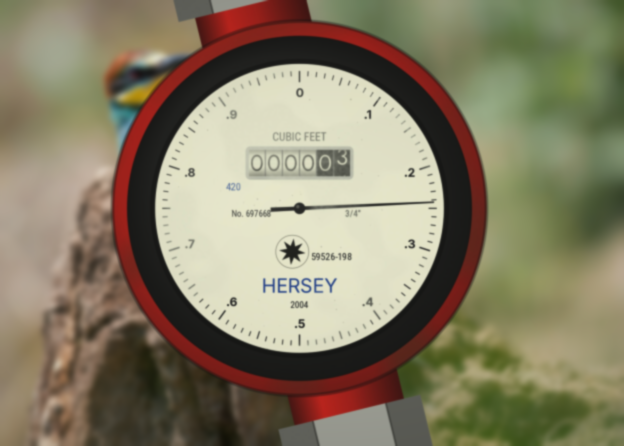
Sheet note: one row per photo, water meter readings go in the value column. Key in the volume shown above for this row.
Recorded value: 3.24 ft³
